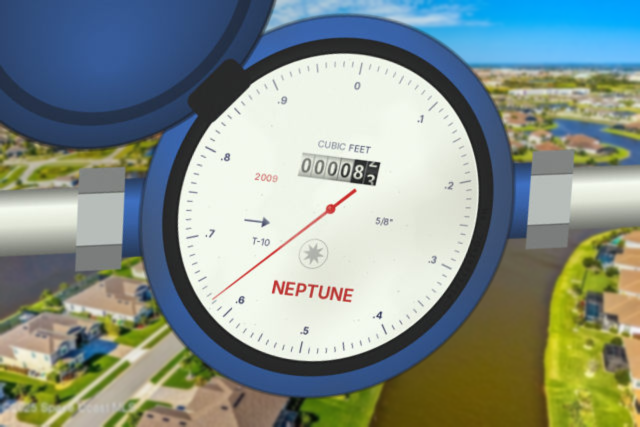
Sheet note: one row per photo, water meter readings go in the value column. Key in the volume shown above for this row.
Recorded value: 82.62 ft³
